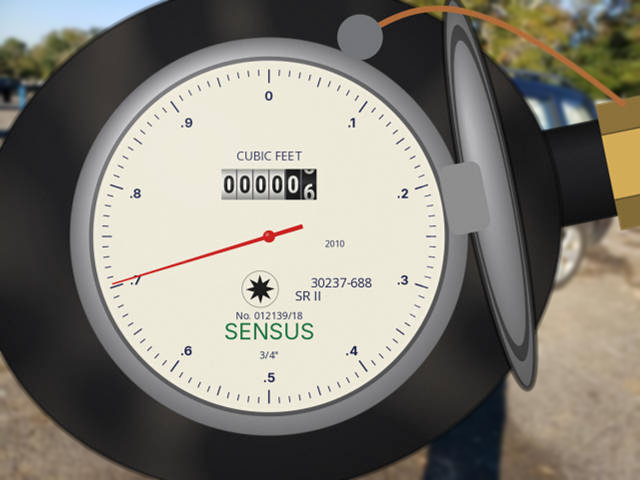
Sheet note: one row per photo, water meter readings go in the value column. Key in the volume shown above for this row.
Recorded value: 5.70 ft³
